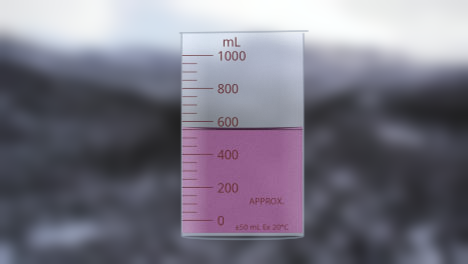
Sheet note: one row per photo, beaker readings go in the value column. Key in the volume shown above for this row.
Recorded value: 550 mL
